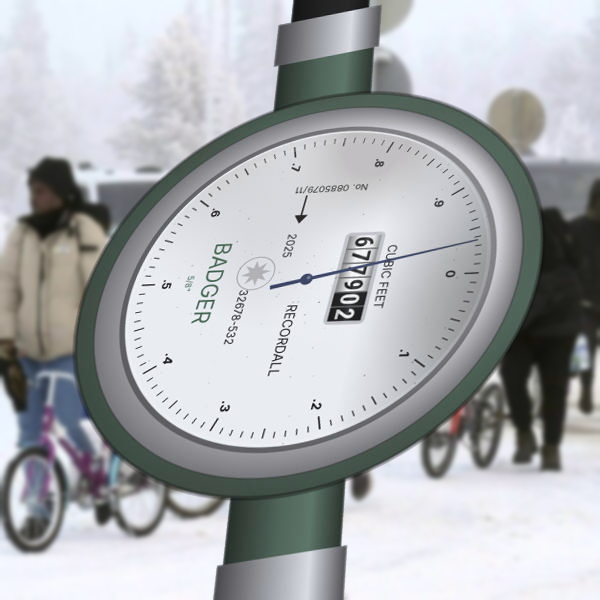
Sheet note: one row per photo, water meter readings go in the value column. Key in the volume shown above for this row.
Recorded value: 677901.96 ft³
